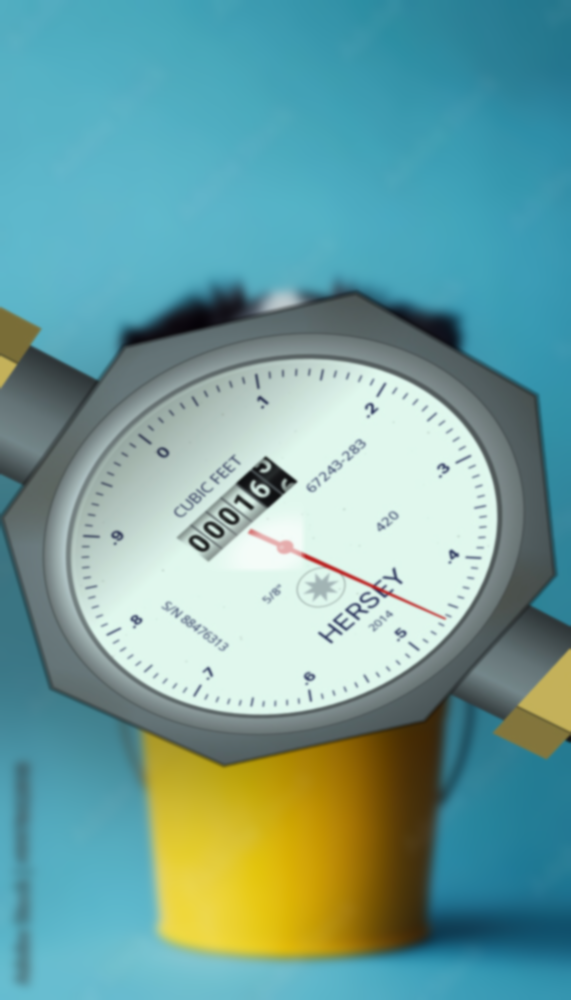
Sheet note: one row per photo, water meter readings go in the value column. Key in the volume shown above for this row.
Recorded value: 165.46 ft³
